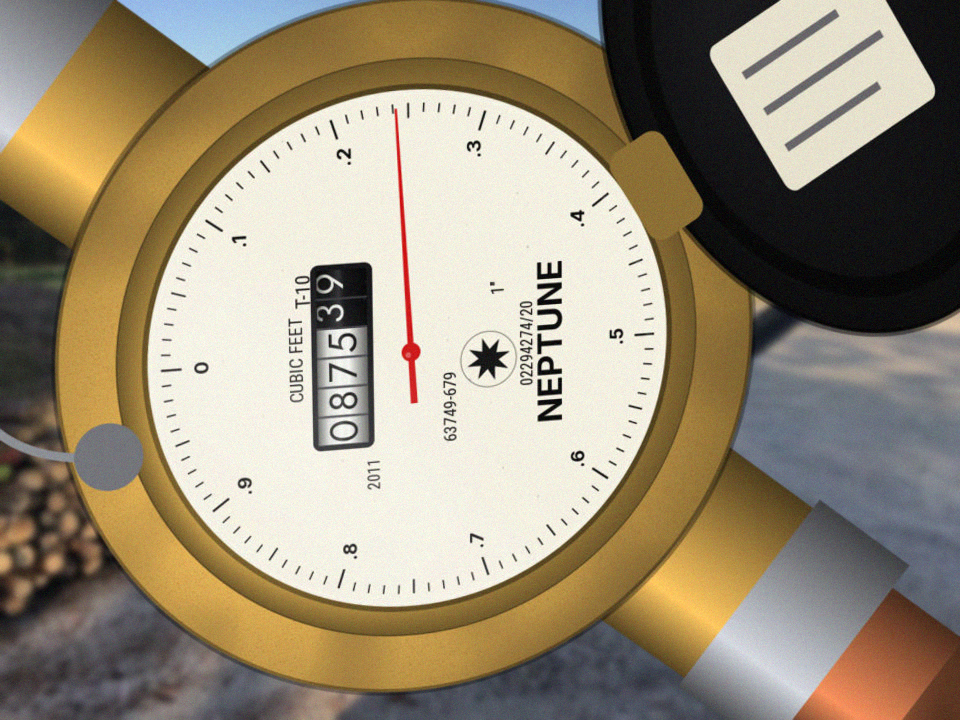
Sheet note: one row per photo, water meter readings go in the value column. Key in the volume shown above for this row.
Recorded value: 87539.24 ft³
